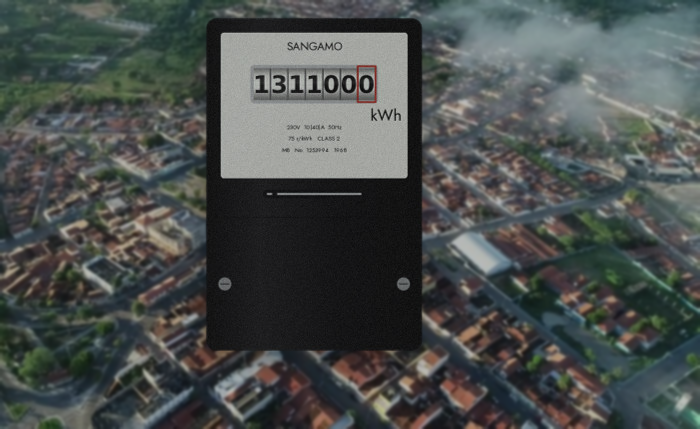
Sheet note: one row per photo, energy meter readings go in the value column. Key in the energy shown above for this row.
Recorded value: 131100.0 kWh
